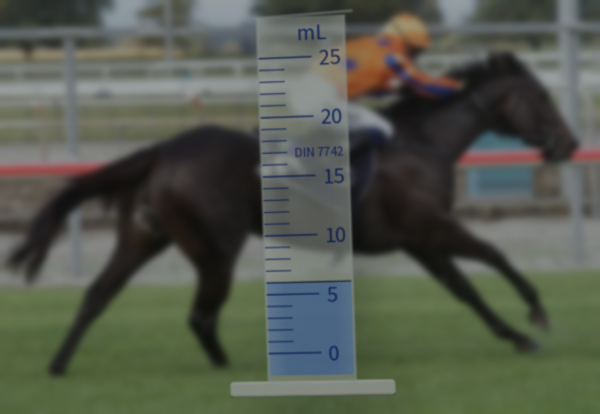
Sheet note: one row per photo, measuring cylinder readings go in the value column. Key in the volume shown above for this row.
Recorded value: 6 mL
